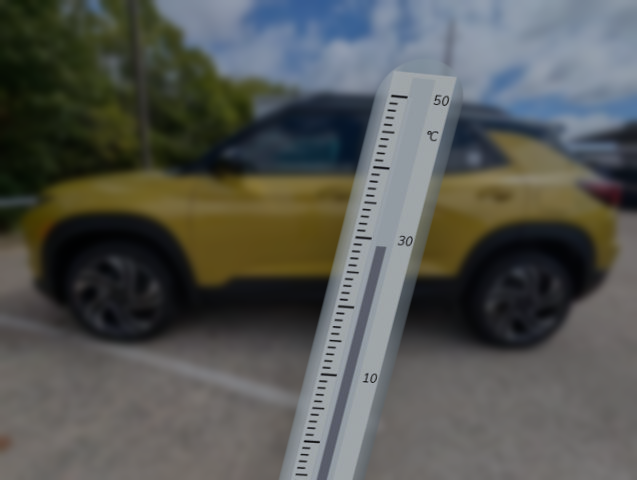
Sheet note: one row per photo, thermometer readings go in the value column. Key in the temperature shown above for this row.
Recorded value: 29 °C
